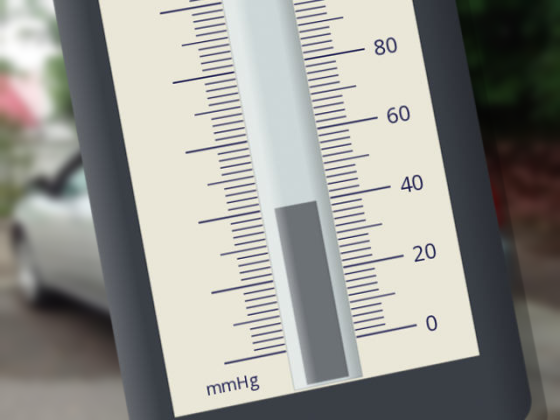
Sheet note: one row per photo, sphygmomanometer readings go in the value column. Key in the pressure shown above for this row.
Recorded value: 40 mmHg
